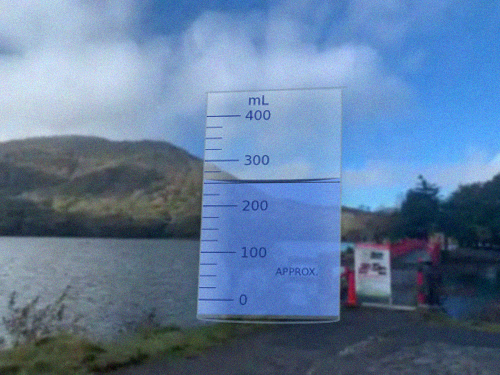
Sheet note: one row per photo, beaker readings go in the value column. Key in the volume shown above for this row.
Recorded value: 250 mL
